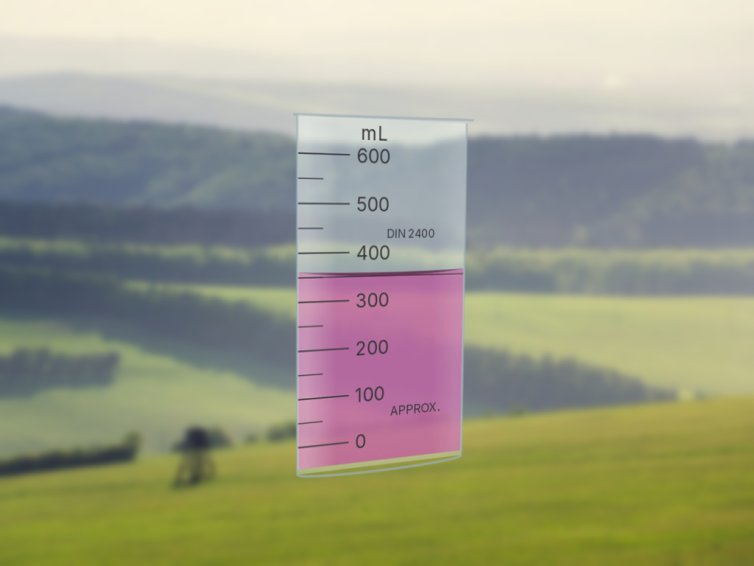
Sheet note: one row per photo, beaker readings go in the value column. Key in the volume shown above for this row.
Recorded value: 350 mL
